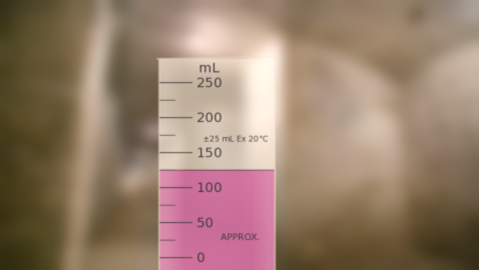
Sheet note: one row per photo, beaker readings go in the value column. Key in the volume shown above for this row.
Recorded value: 125 mL
